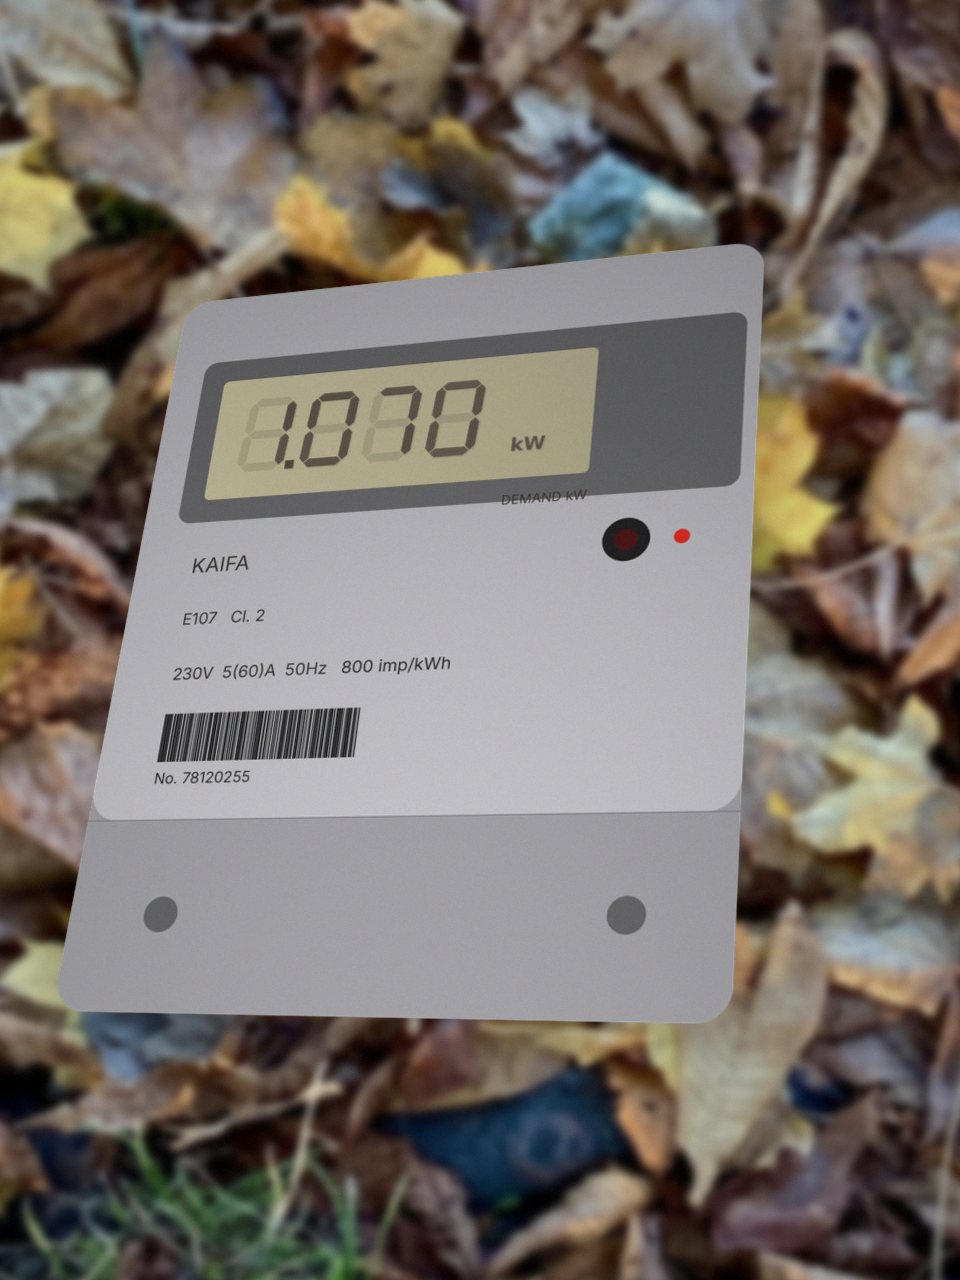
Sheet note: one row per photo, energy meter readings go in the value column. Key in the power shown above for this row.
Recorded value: 1.070 kW
